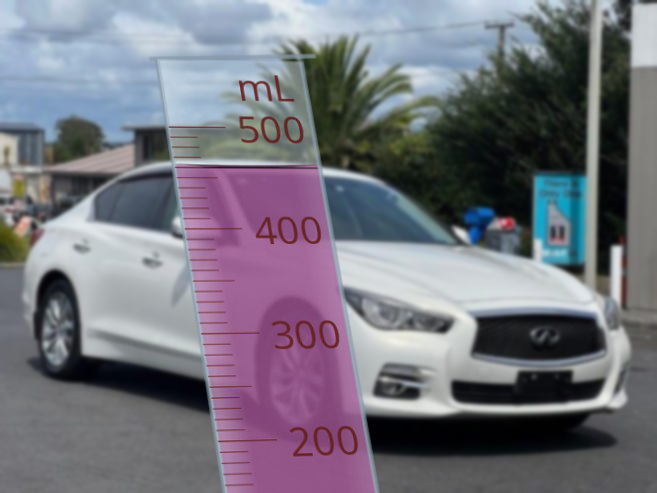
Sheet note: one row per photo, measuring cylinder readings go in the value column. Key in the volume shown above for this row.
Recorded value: 460 mL
